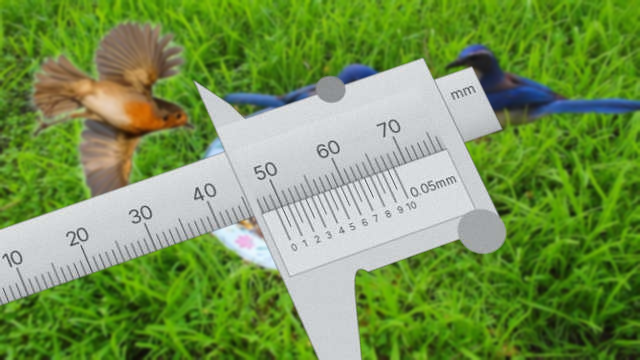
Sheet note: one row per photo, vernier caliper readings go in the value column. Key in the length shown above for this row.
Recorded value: 49.0 mm
